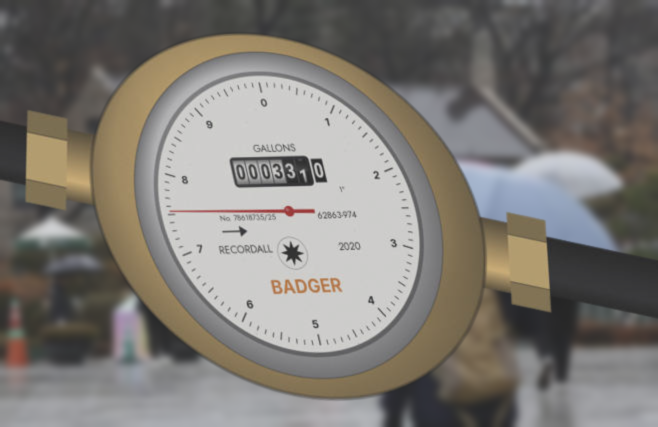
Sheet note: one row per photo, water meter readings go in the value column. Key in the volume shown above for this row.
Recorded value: 3307.5 gal
